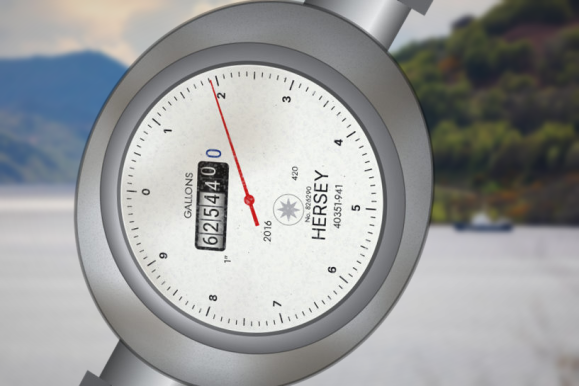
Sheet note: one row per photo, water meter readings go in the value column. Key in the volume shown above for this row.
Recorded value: 6254401.9 gal
